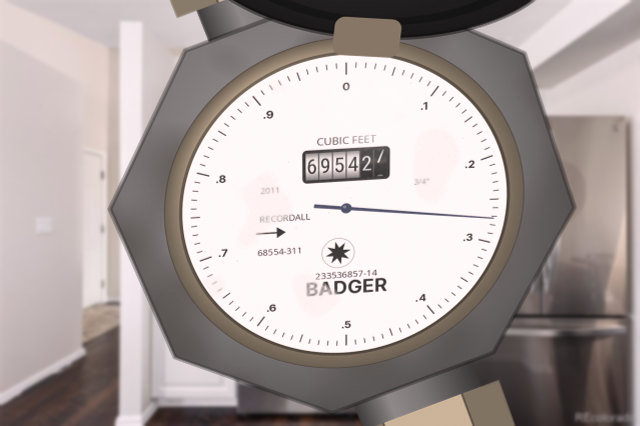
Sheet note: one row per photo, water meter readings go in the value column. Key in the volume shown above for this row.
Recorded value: 695427.27 ft³
